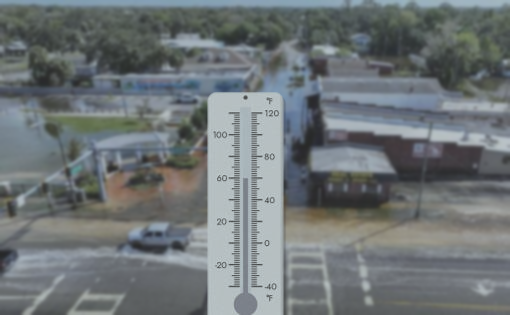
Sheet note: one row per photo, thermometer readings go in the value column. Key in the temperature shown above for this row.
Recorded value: 60 °F
